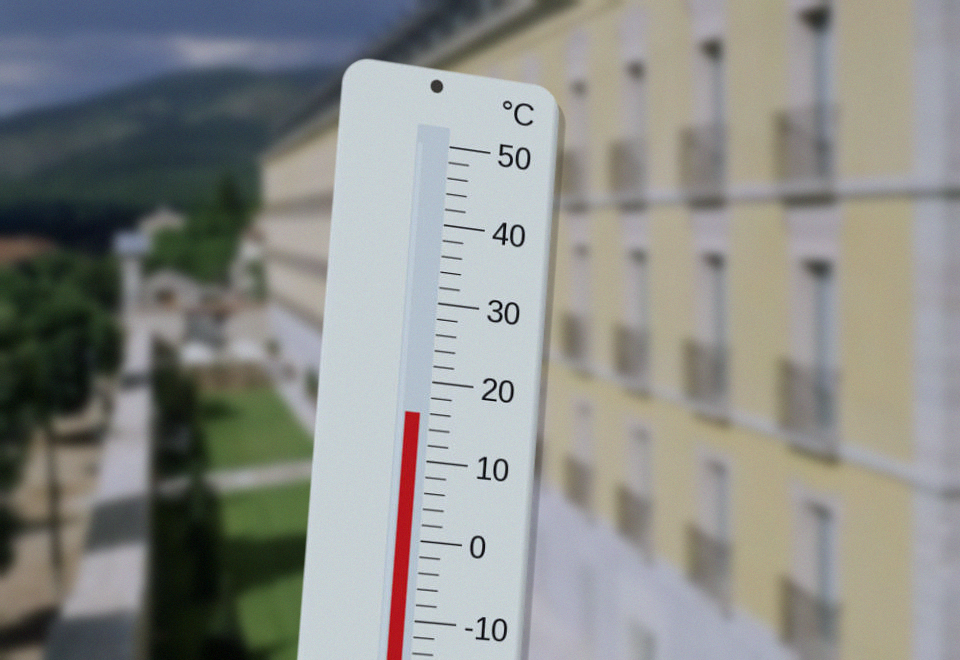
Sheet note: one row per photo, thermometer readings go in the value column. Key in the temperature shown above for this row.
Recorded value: 16 °C
